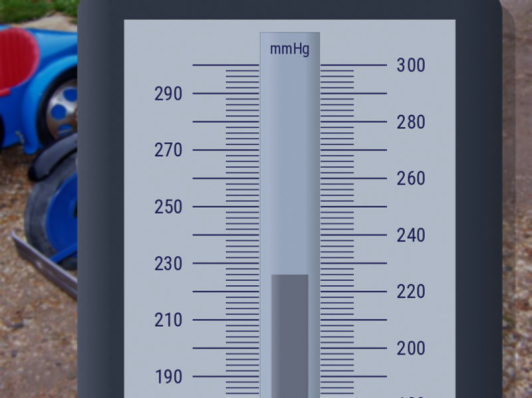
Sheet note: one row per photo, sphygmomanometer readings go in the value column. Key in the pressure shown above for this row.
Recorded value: 226 mmHg
